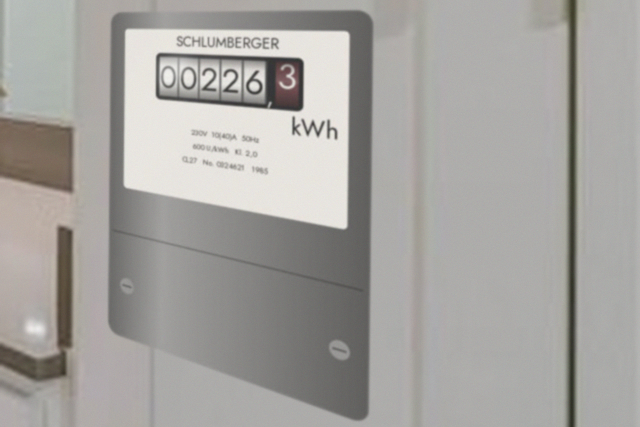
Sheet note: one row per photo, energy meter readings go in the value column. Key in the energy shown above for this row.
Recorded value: 226.3 kWh
